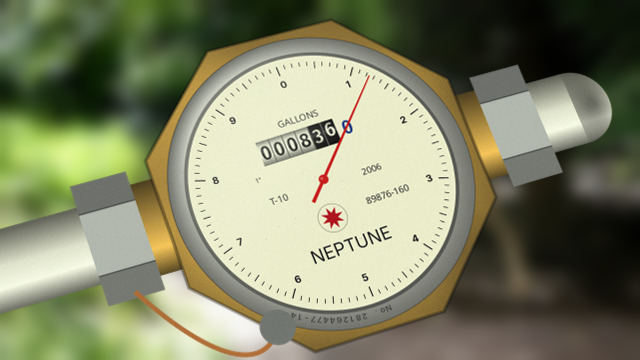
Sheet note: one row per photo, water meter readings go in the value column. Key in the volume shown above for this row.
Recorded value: 8361.2 gal
